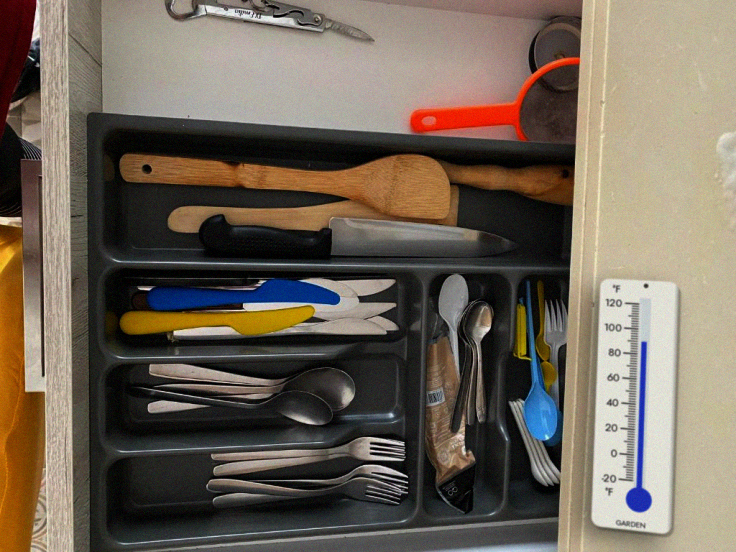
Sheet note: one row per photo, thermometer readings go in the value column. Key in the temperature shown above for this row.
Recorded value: 90 °F
